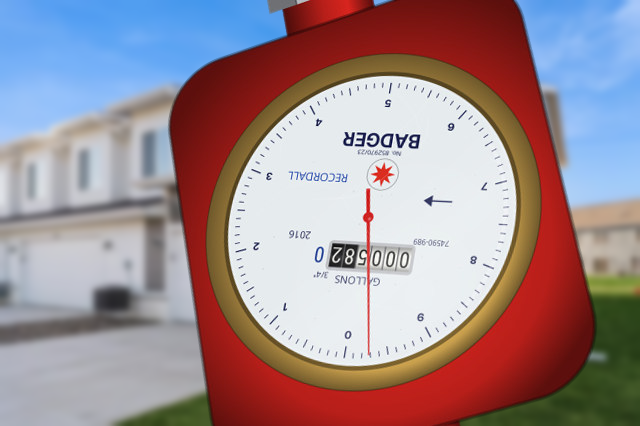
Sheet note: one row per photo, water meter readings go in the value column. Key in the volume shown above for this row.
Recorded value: 5819.7 gal
